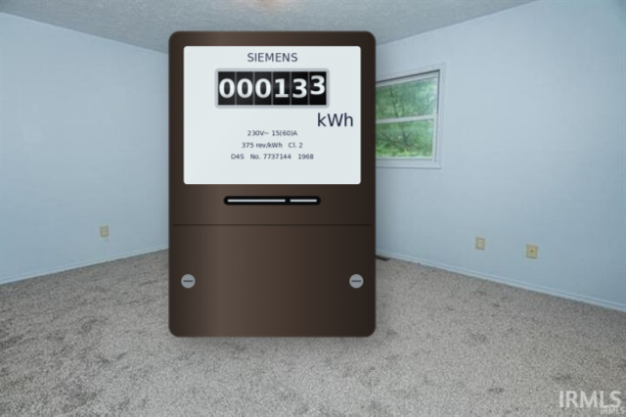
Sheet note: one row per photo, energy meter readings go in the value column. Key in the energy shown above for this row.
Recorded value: 133 kWh
